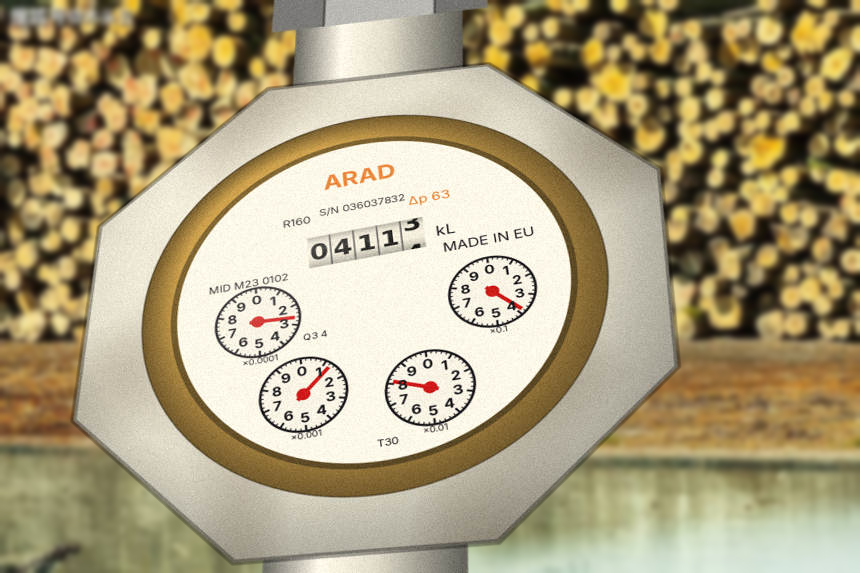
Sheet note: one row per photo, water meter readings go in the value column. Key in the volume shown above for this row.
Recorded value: 4113.3812 kL
